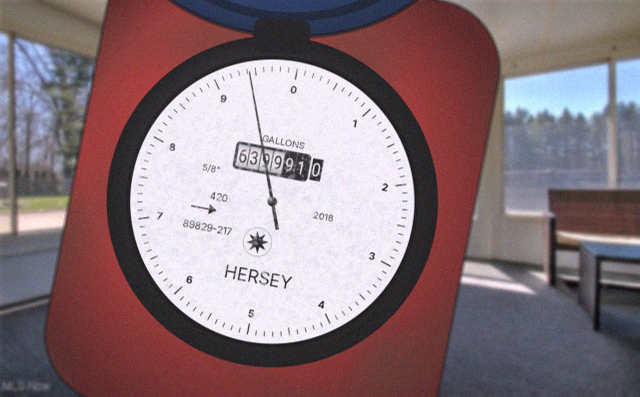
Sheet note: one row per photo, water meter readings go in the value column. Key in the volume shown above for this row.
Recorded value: 6399909.4 gal
